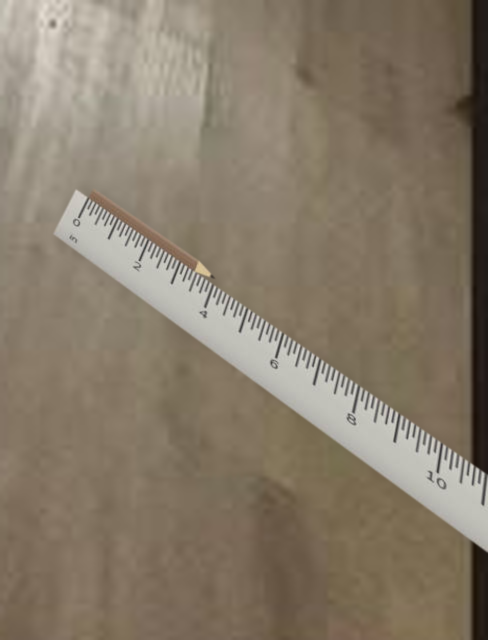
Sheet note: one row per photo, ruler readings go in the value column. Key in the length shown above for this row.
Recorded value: 4 in
